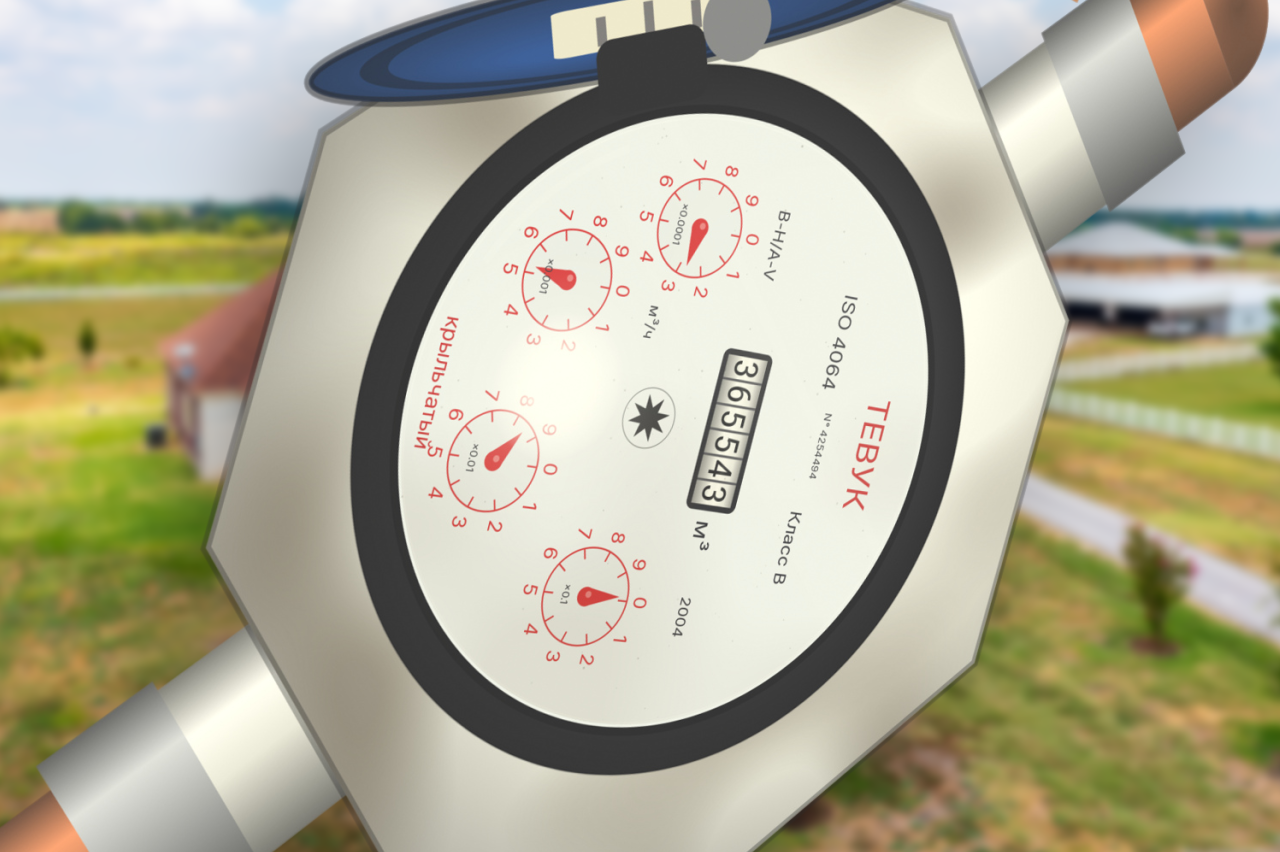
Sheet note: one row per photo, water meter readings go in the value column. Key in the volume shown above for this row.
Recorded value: 365542.9852 m³
